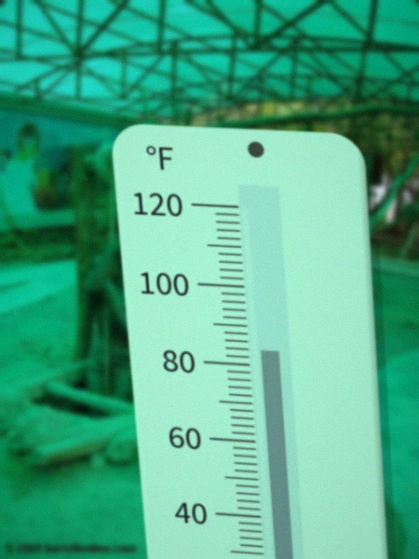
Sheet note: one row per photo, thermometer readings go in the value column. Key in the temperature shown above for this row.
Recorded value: 84 °F
